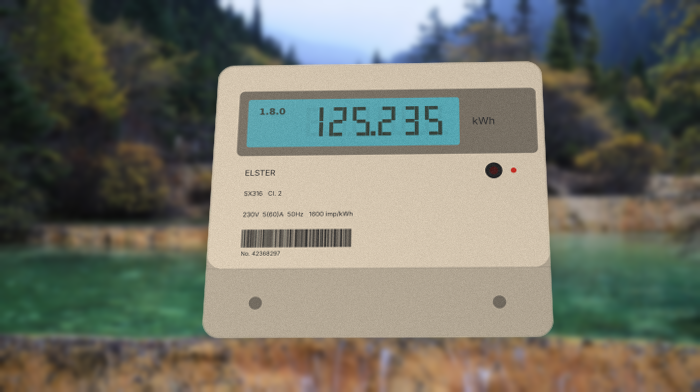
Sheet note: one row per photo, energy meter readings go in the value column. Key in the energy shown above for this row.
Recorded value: 125.235 kWh
